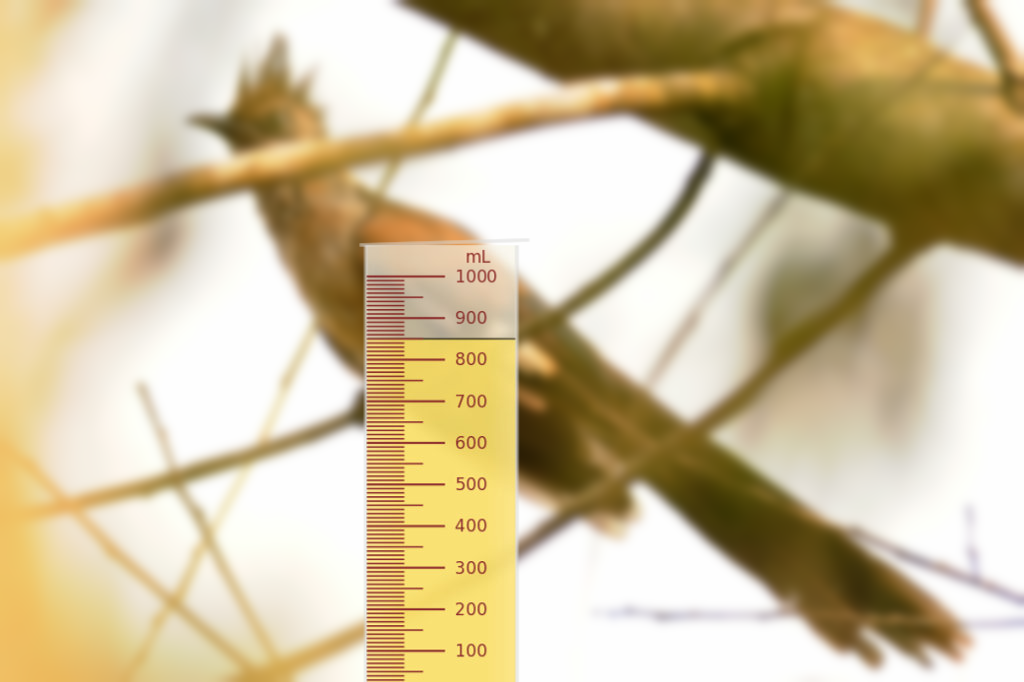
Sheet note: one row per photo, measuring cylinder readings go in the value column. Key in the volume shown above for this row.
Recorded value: 850 mL
